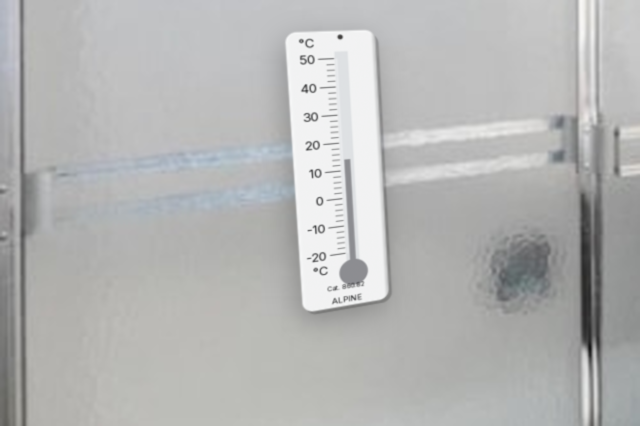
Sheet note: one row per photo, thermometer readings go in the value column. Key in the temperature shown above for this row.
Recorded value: 14 °C
